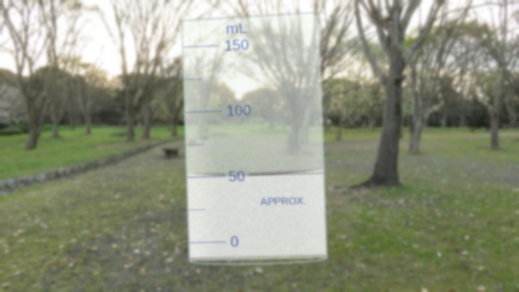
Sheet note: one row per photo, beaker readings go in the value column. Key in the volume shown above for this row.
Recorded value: 50 mL
